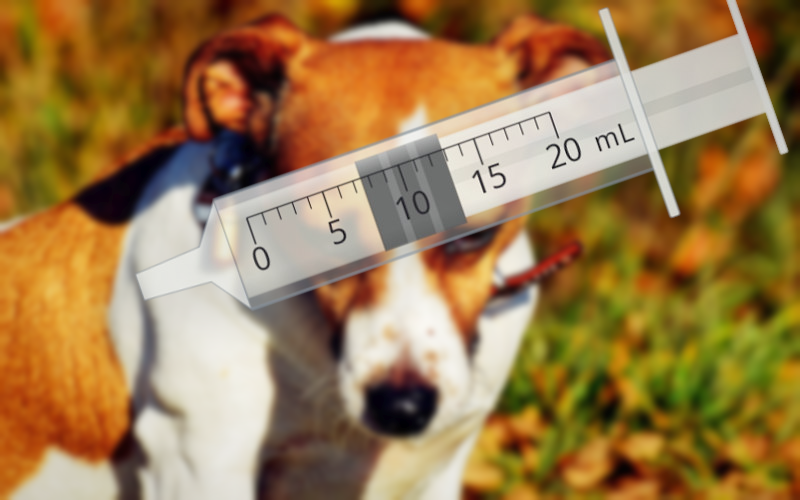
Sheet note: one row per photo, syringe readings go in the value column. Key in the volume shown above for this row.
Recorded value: 7.5 mL
